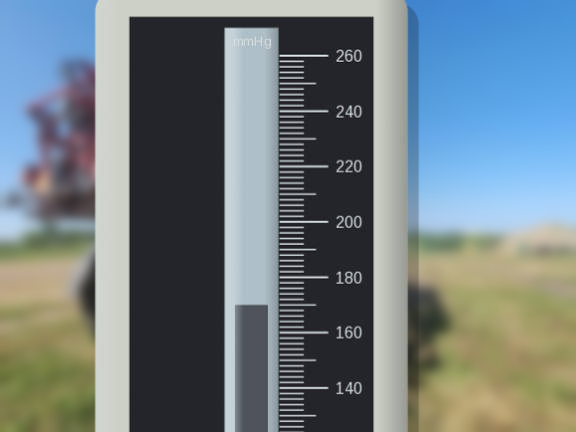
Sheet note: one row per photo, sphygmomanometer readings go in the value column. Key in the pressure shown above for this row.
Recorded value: 170 mmHg
